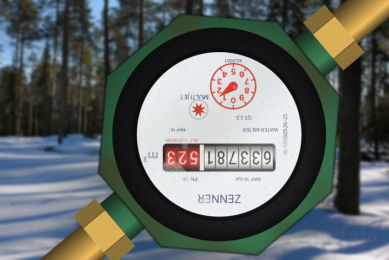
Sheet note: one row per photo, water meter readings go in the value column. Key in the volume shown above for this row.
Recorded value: 633781.5231 m³
